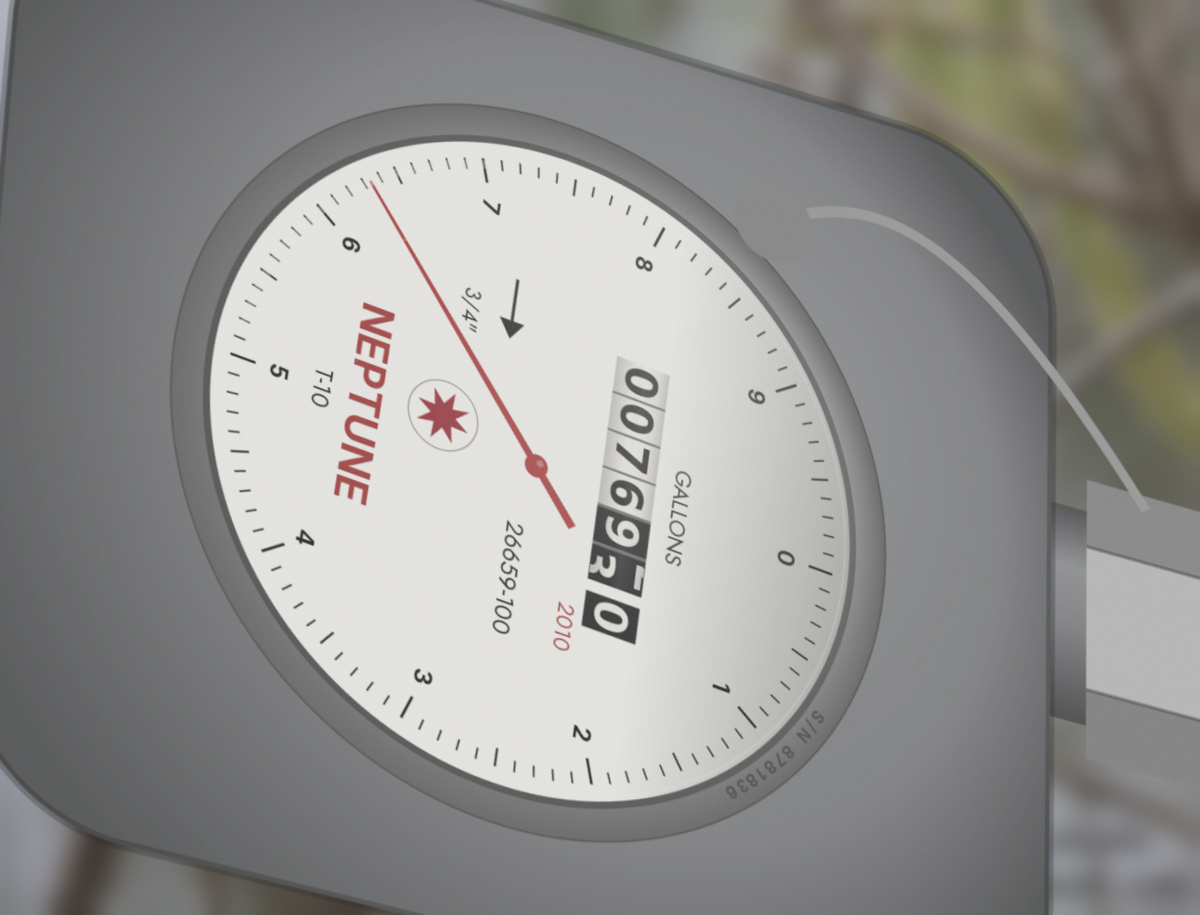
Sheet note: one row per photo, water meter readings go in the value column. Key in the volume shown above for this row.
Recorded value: 76926.3 gal
